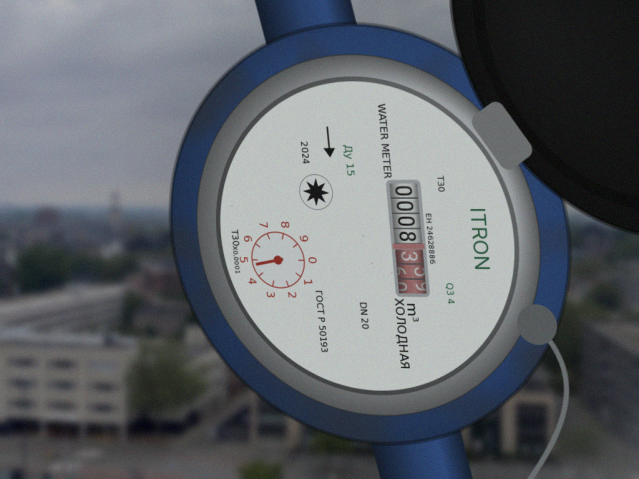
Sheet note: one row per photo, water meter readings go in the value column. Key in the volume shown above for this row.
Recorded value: 8.3594 m³
